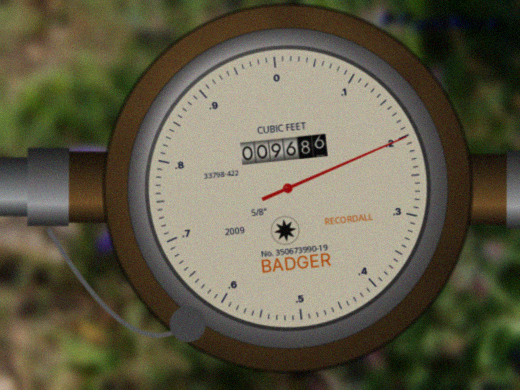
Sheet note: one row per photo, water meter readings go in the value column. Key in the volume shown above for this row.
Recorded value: 9686.20 ft³
